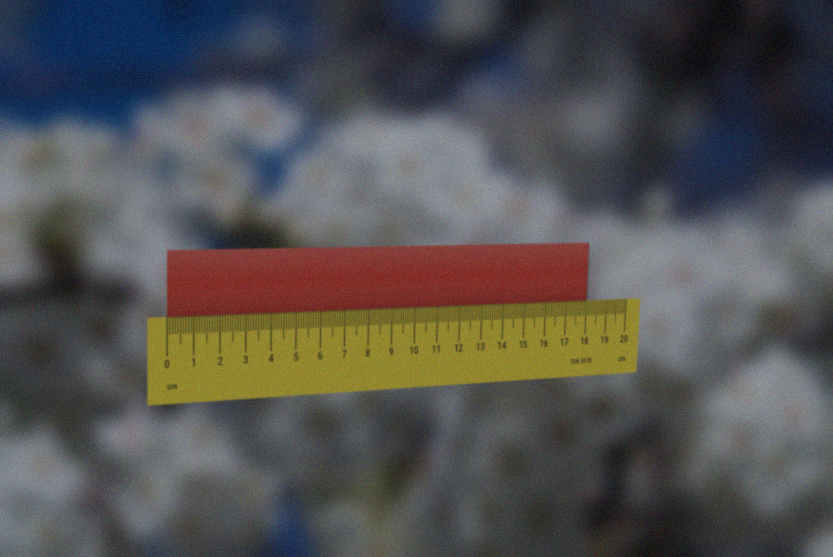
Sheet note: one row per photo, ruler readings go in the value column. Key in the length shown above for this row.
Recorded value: 18 cm
